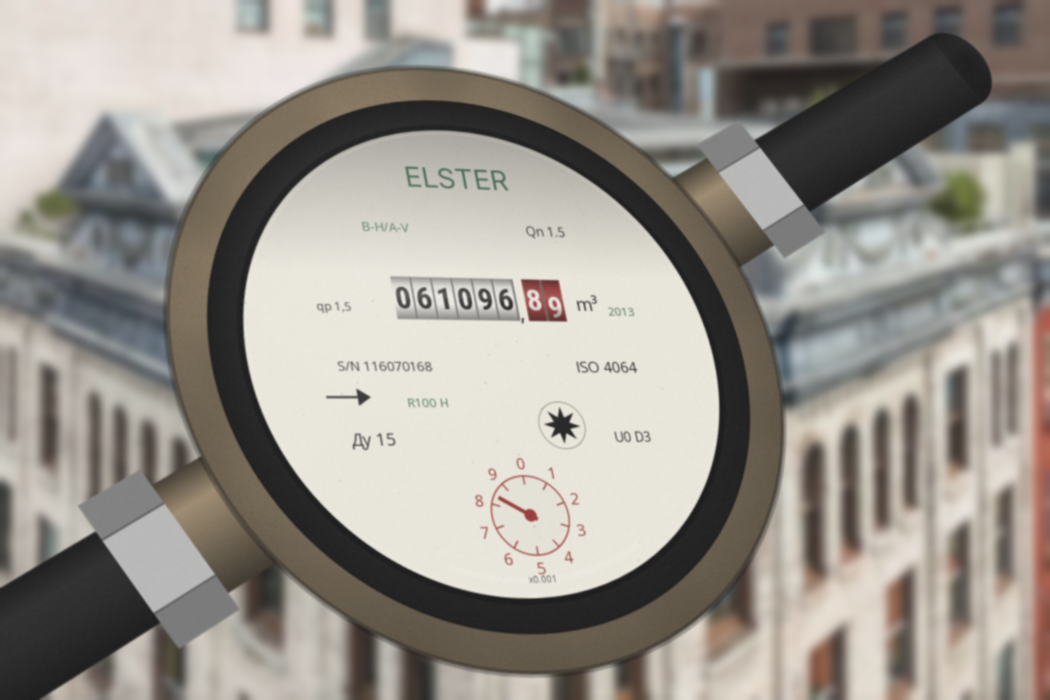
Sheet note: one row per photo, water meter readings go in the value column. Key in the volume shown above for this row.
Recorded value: 61096.888 m³
